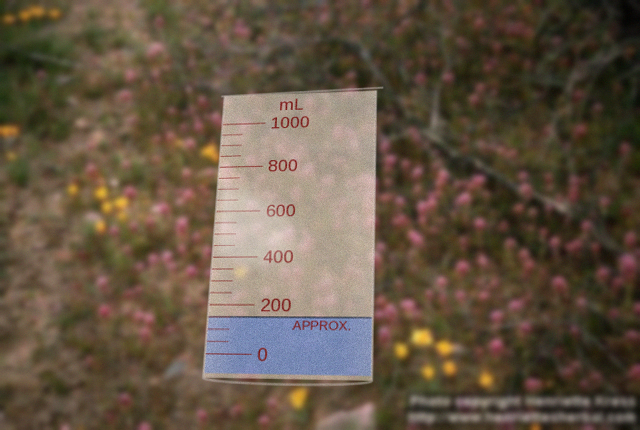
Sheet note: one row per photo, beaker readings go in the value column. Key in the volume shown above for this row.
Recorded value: 150 mL
